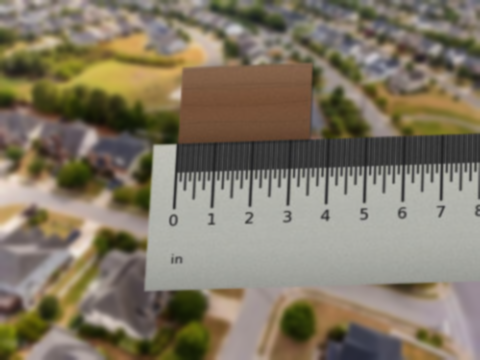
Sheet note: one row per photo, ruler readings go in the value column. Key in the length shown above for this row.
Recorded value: 3.5 in
